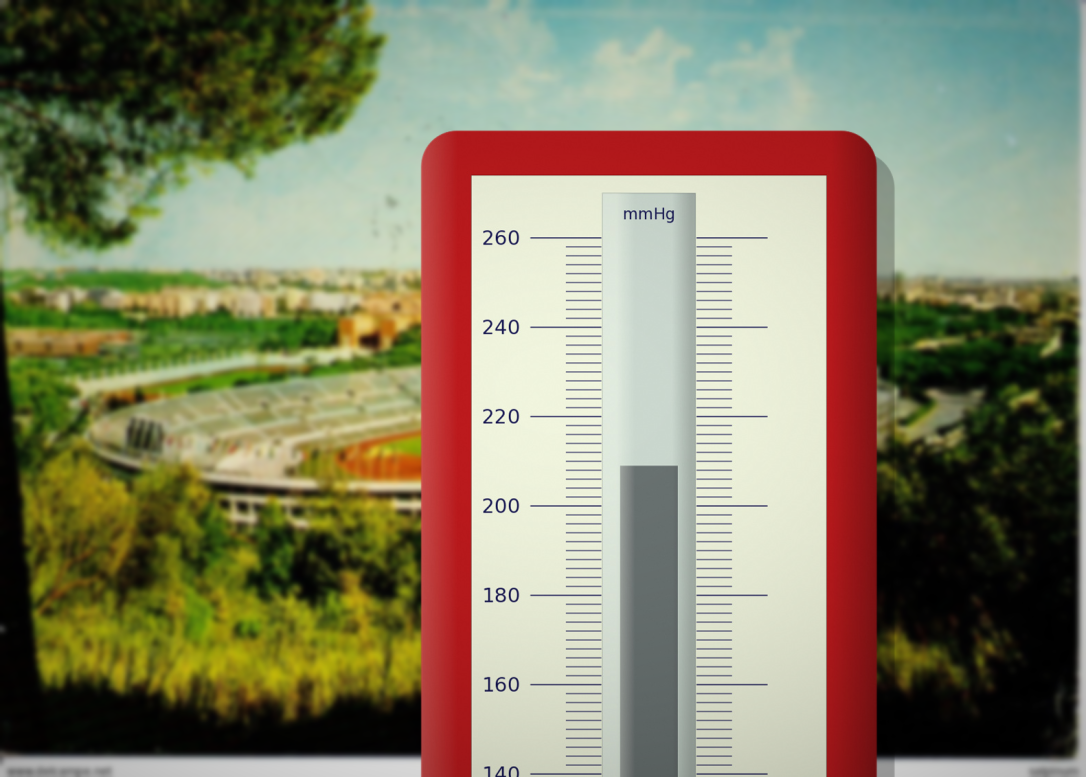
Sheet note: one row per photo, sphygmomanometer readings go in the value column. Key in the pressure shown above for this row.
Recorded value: 209 mmHg
